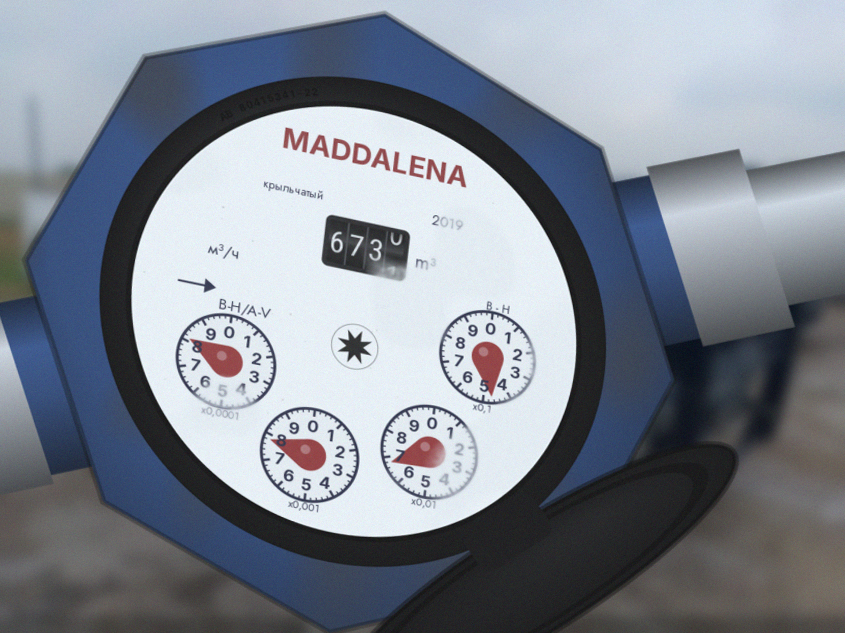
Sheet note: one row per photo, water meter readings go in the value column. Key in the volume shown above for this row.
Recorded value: 6730.4678 m³
